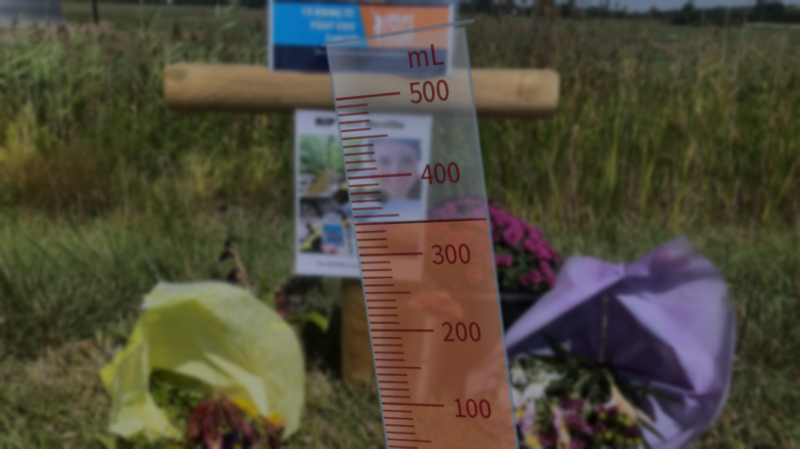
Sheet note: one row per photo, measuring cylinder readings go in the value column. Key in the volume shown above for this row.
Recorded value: 340 mL
